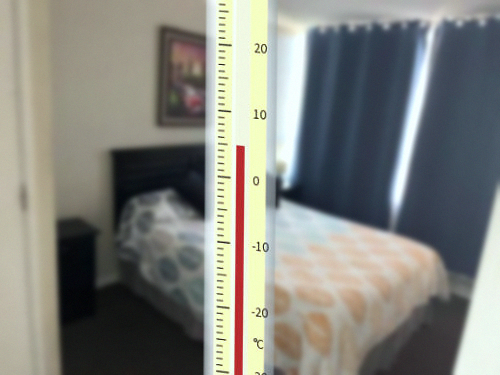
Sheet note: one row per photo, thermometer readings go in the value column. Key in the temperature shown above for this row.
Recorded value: 5 °C
